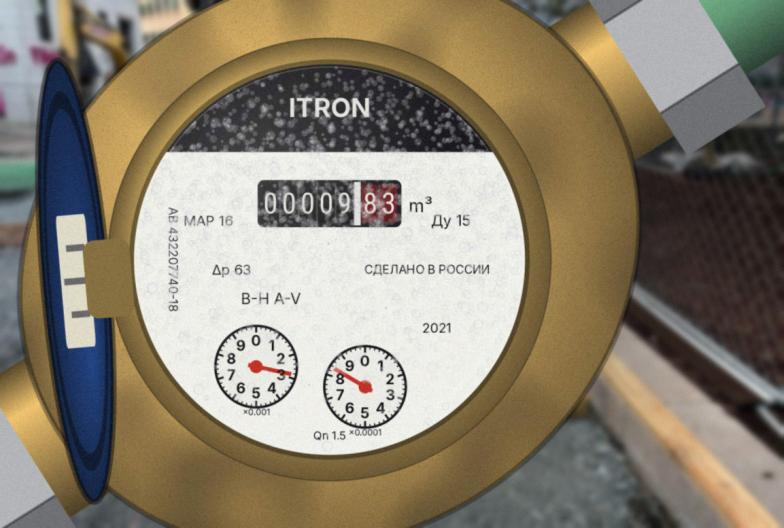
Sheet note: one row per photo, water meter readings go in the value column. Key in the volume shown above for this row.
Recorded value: 9.8328 m³
